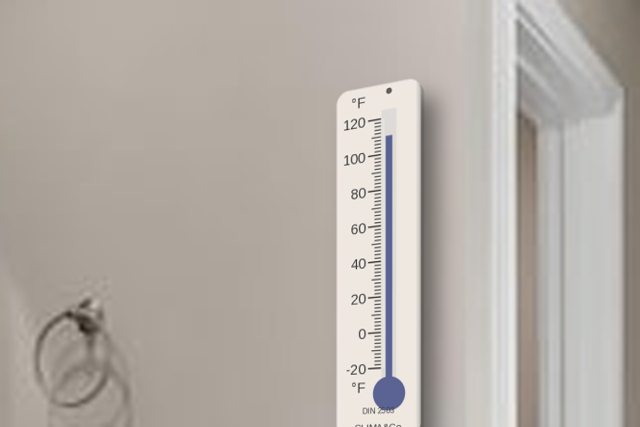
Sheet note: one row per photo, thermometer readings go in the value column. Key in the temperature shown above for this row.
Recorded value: 110 °F
